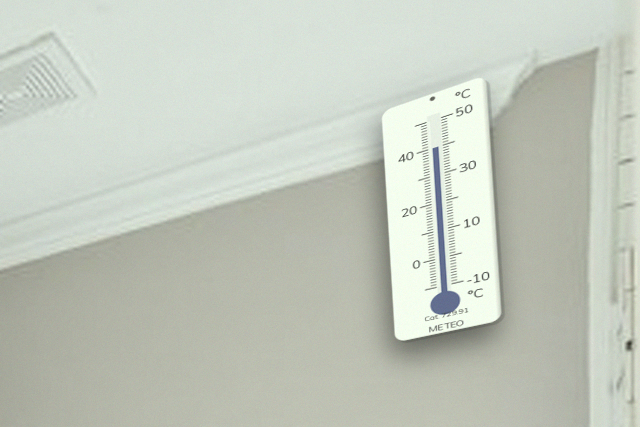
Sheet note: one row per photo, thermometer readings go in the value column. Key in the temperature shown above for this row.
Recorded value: 40 °C
